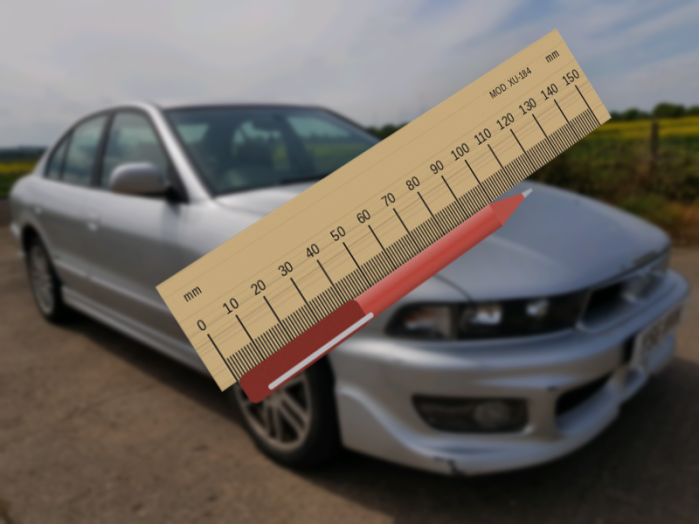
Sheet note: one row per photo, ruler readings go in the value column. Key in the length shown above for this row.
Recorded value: 115 mm
